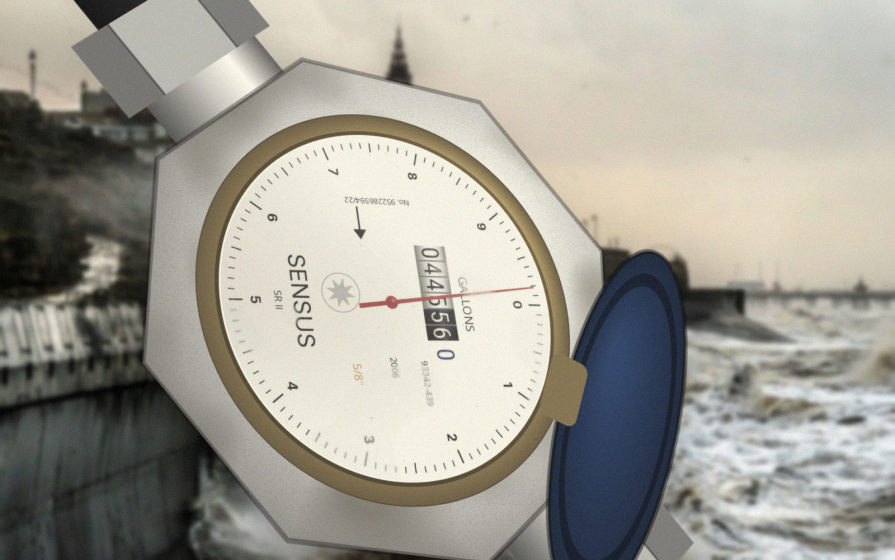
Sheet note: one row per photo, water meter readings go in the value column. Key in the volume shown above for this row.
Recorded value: 445559.8 gal
